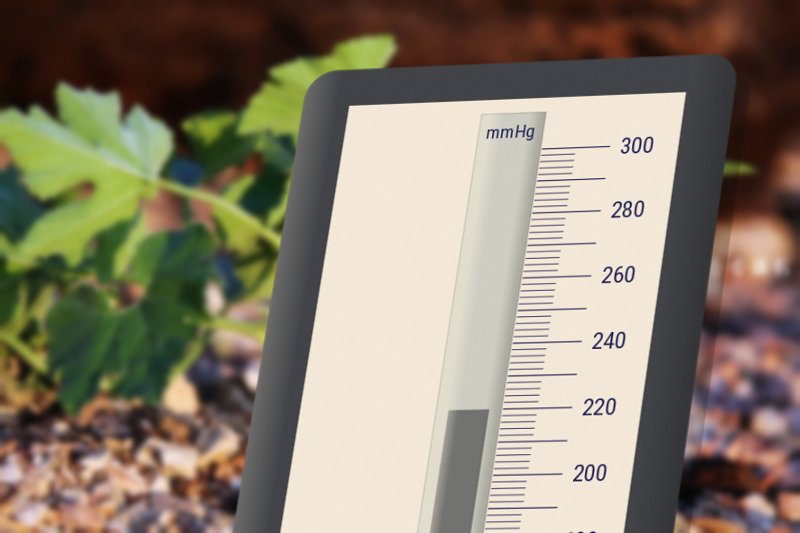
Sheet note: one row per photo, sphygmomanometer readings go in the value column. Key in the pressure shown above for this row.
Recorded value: 220 mmHg
